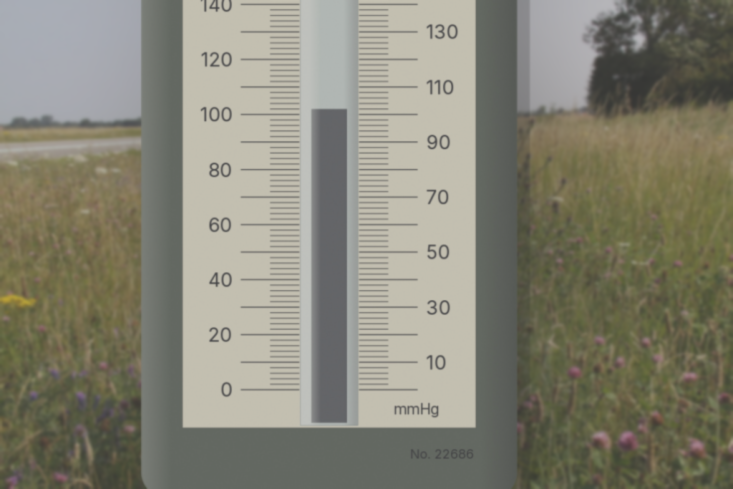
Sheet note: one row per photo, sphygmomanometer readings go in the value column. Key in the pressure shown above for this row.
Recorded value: 102 mmHg
